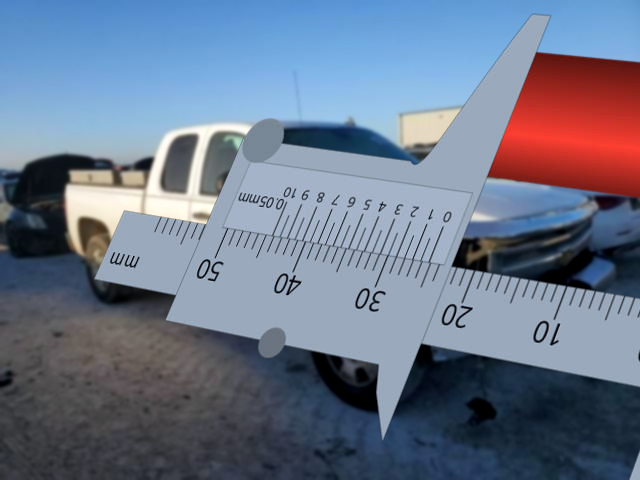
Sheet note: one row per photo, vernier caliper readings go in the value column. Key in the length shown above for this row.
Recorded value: 25.2 mm
